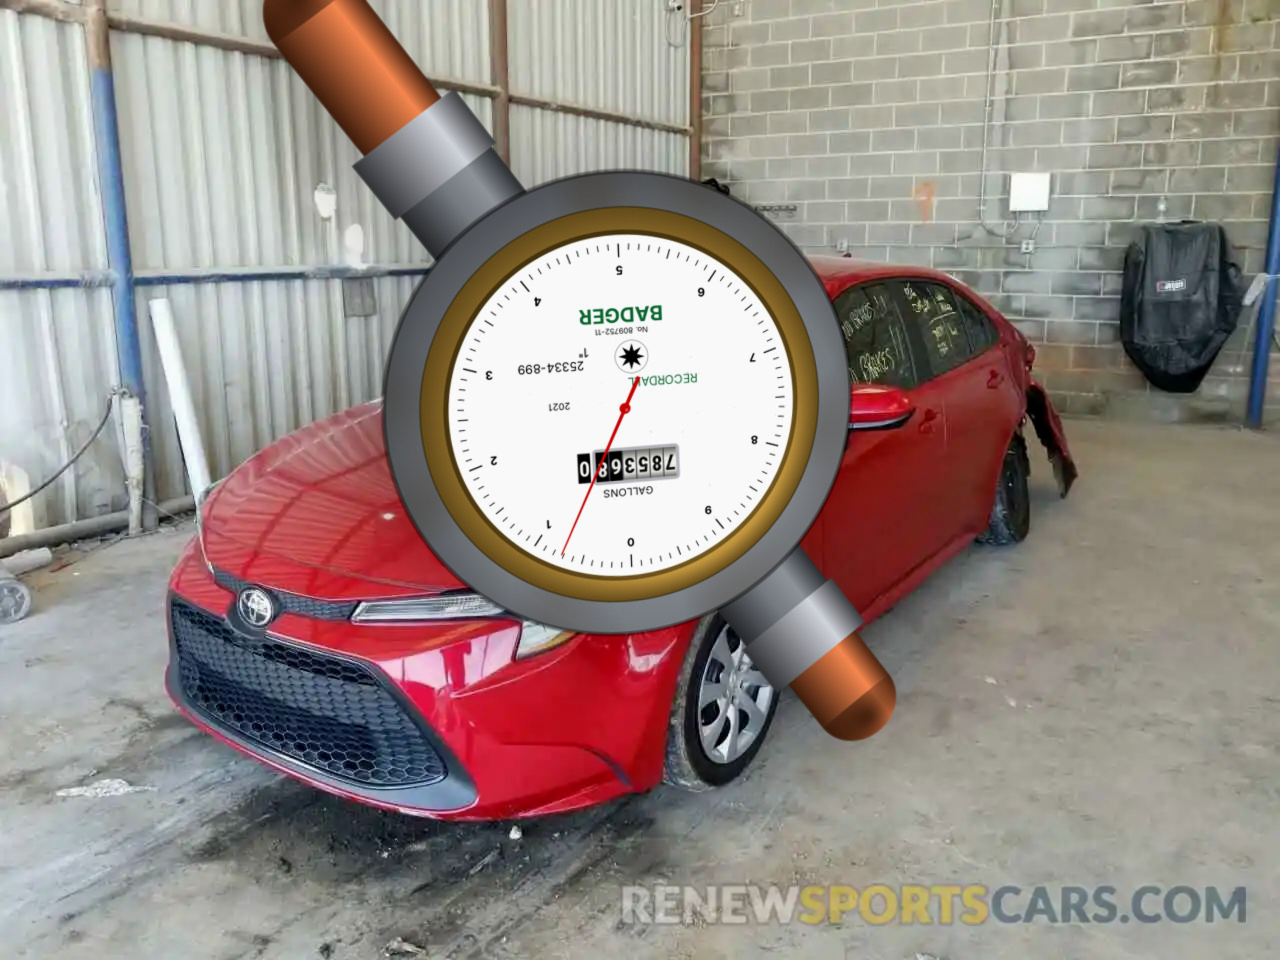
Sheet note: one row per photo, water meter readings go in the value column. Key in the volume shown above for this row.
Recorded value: 7853680.7 gal
